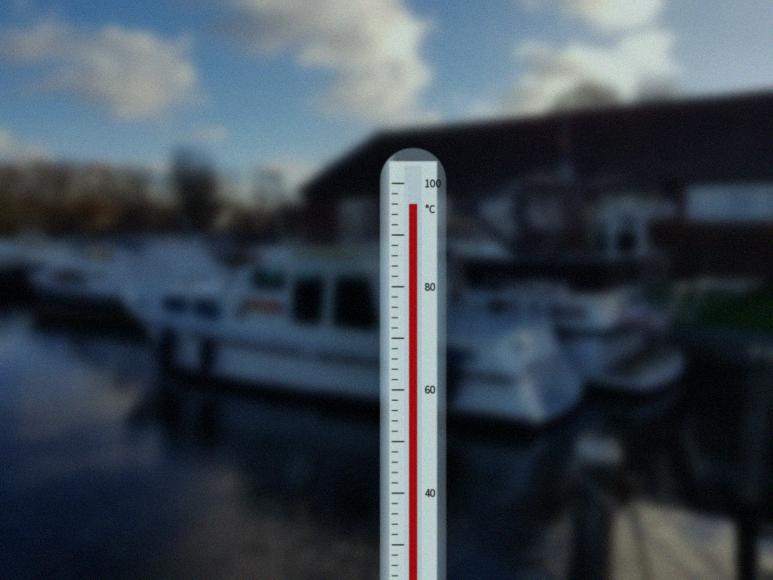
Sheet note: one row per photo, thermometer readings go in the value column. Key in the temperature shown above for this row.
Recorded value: 96 °C
